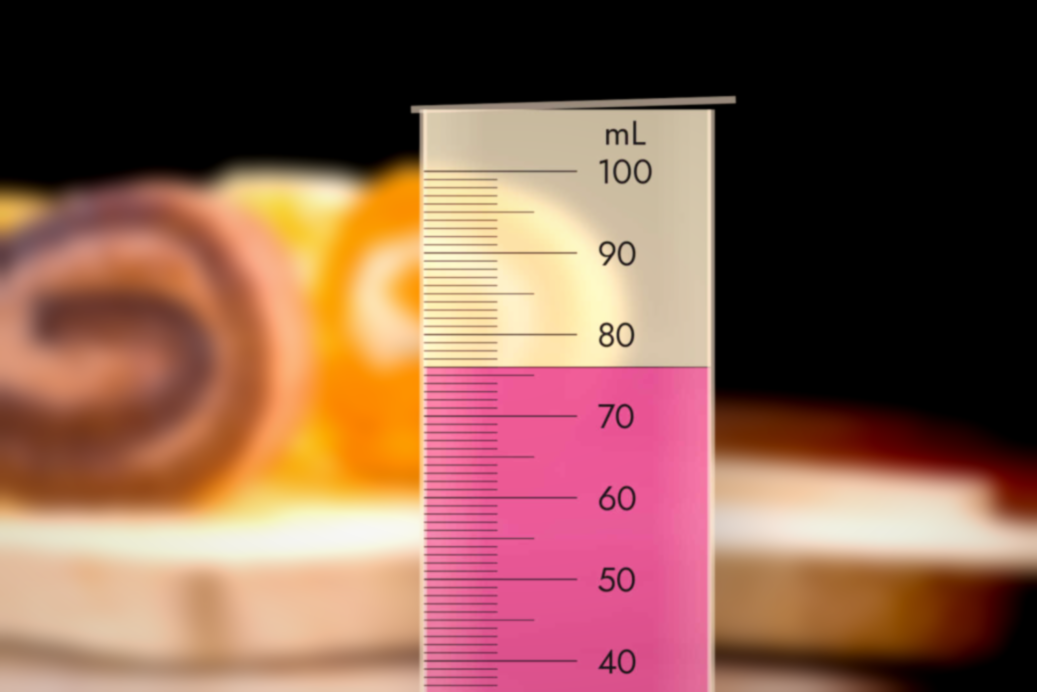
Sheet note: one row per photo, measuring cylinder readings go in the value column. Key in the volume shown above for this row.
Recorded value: 76 mL
